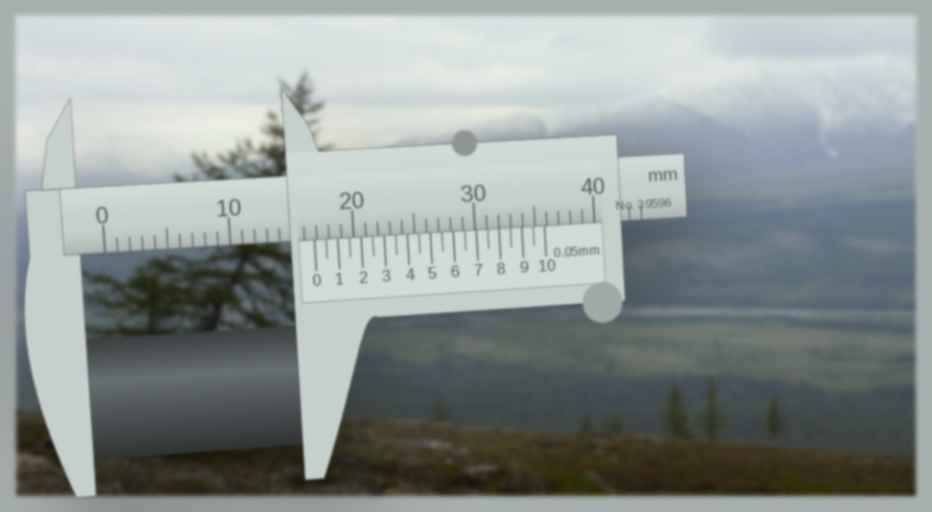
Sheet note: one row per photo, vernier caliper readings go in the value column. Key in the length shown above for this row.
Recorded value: 16.8 mm
